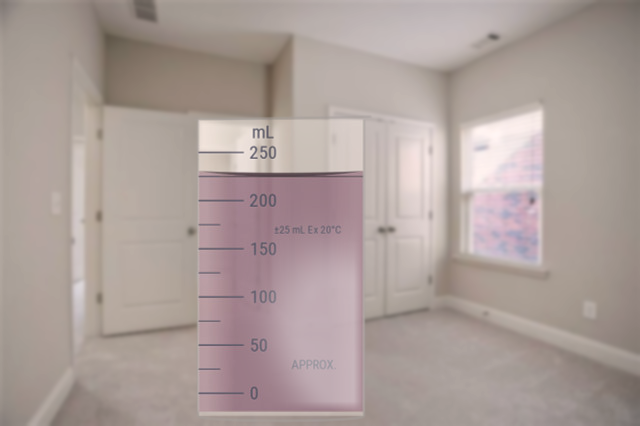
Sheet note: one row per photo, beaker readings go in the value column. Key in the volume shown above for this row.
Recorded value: 225 mL
